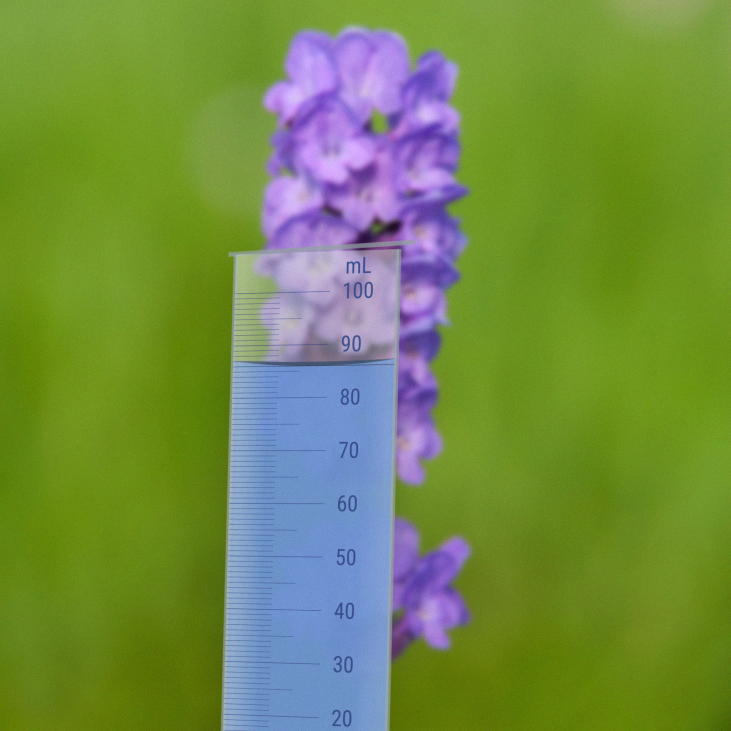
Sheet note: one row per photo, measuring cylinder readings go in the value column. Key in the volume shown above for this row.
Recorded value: 86 mL
